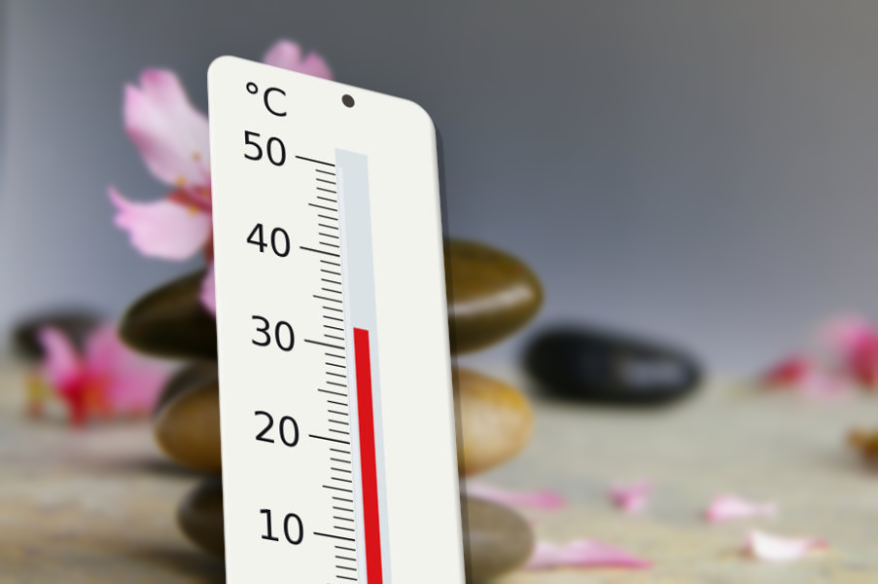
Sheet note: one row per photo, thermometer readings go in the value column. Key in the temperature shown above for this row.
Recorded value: 32.5 °C
